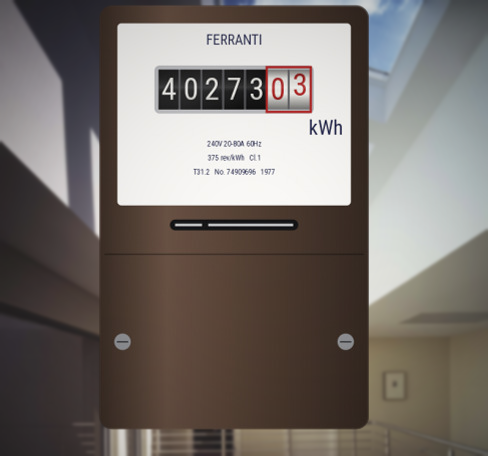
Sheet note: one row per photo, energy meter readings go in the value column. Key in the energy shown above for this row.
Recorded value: 40273.03 kWh
